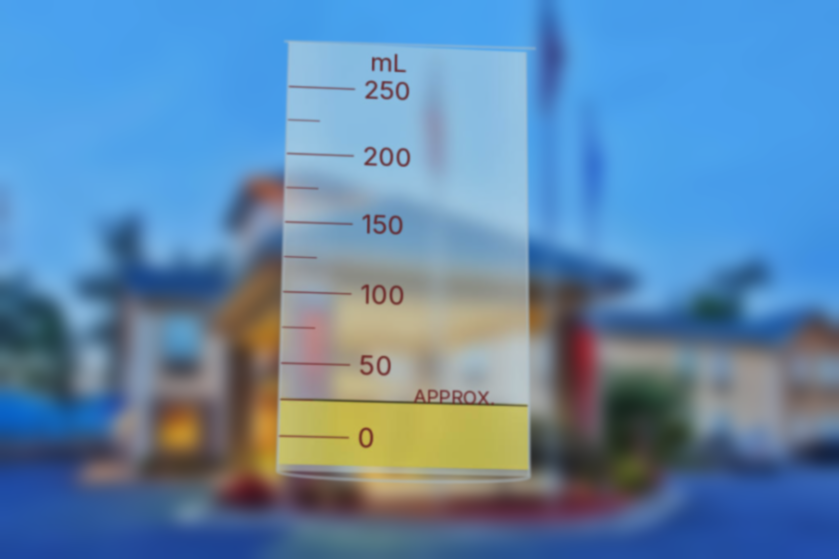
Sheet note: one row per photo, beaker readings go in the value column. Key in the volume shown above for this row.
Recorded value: 25 mL
